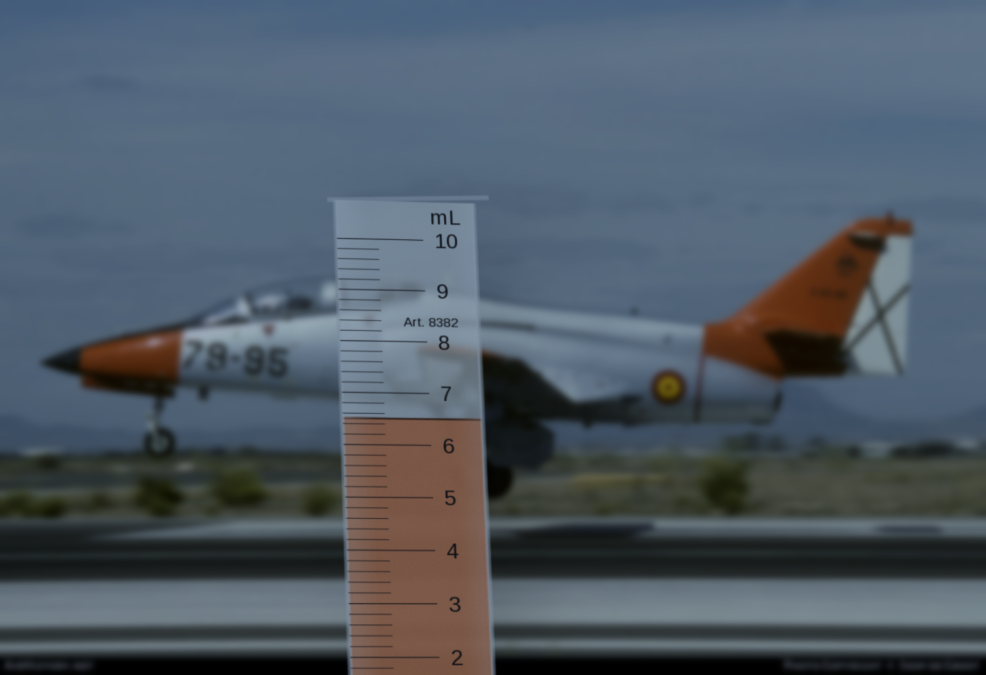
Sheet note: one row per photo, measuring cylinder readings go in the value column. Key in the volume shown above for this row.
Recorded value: 6.5 mL
